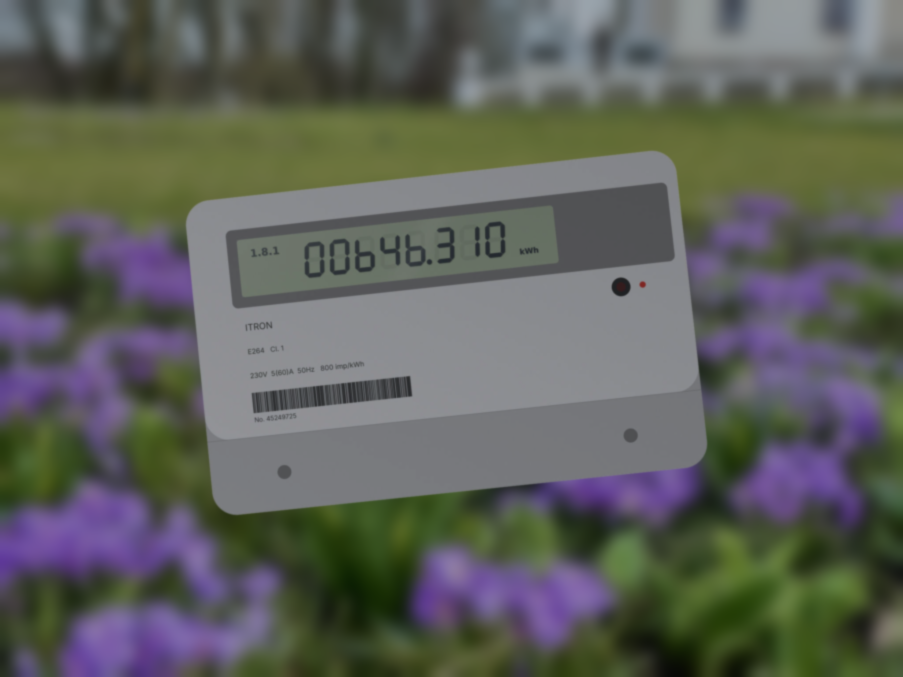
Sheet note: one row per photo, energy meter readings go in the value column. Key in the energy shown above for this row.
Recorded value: 646.310 kWh
